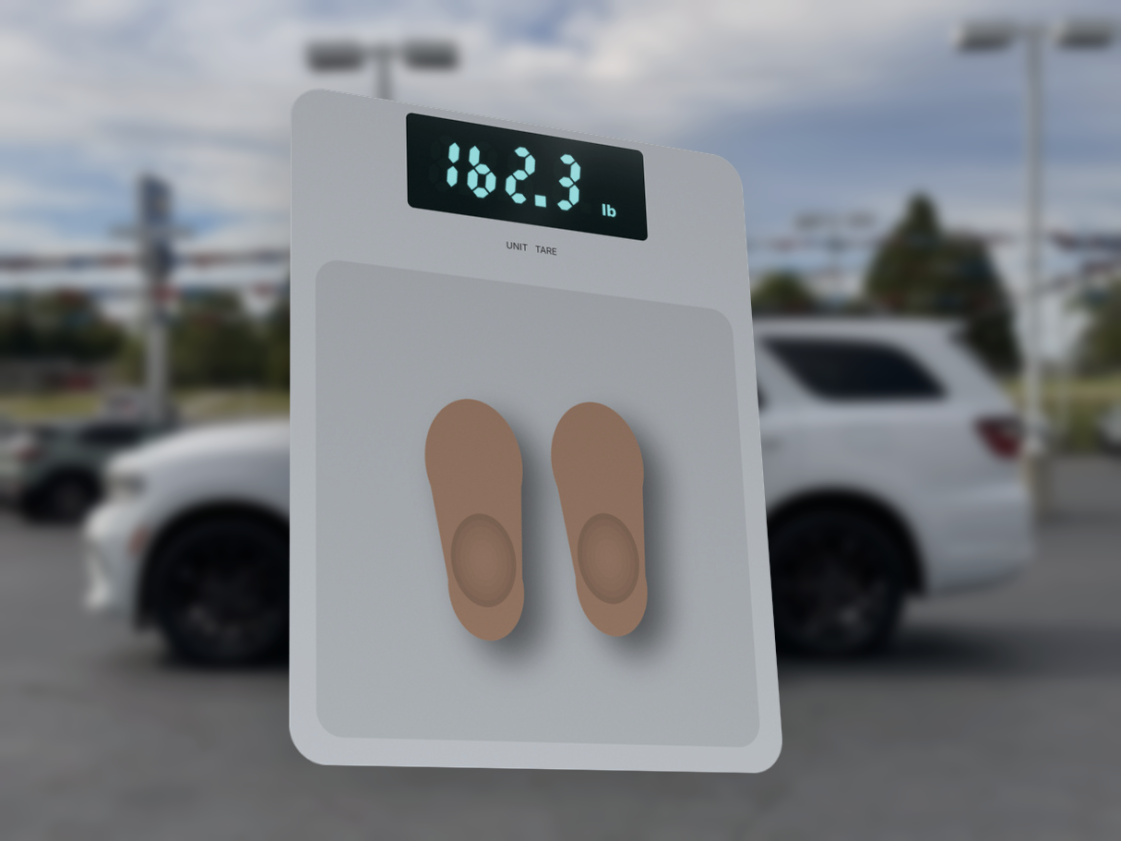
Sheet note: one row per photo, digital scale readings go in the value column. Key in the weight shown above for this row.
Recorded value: 162.3 lb
